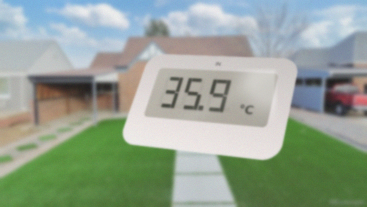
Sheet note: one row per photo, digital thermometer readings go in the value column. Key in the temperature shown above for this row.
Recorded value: 35.9 °C
